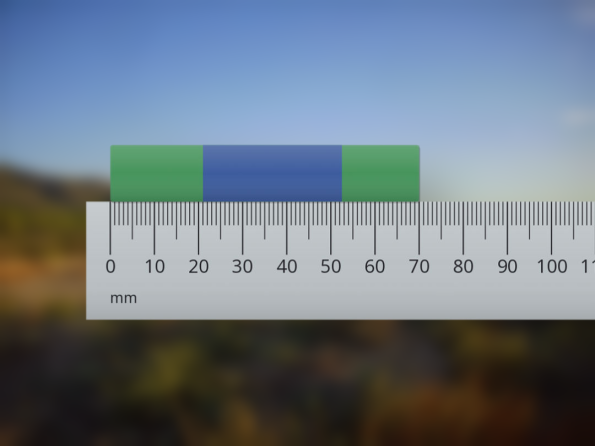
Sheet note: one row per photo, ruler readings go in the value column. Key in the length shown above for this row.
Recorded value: 70 mm
